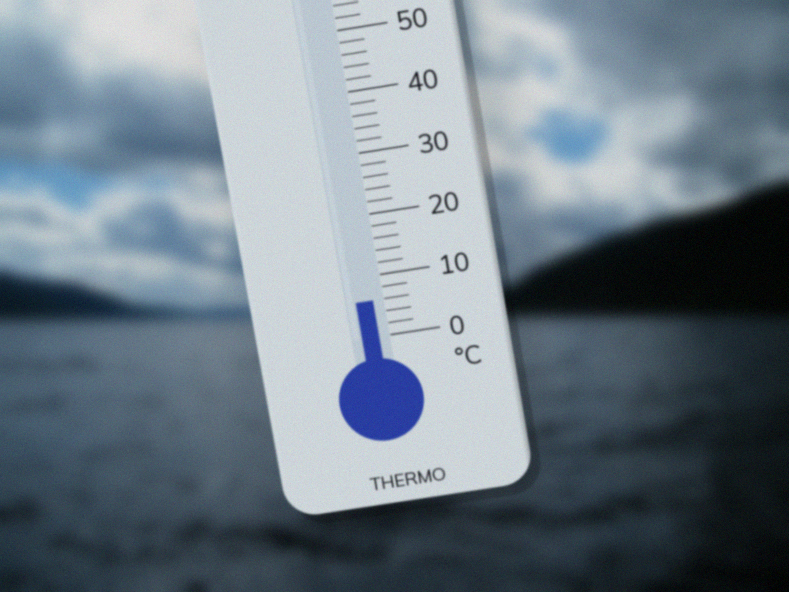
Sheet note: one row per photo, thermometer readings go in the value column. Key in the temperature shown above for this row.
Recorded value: 6 °C
